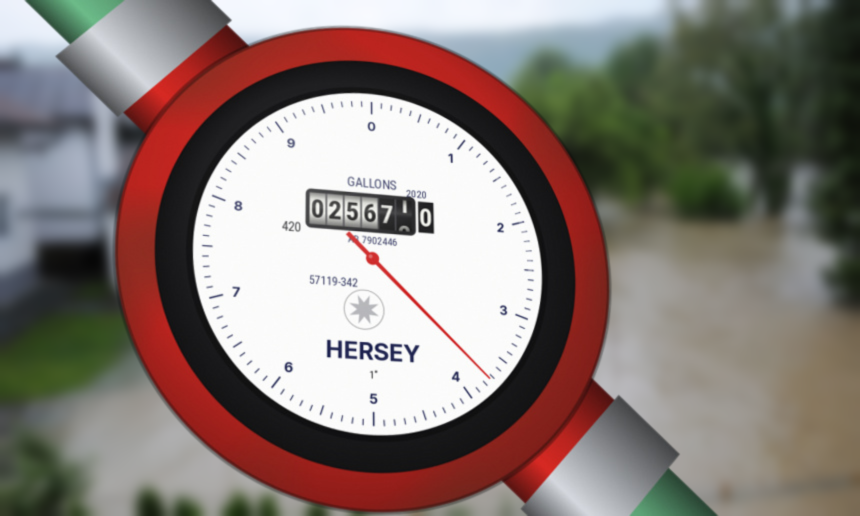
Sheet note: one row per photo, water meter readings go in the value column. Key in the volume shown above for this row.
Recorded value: 256713.7 gal
